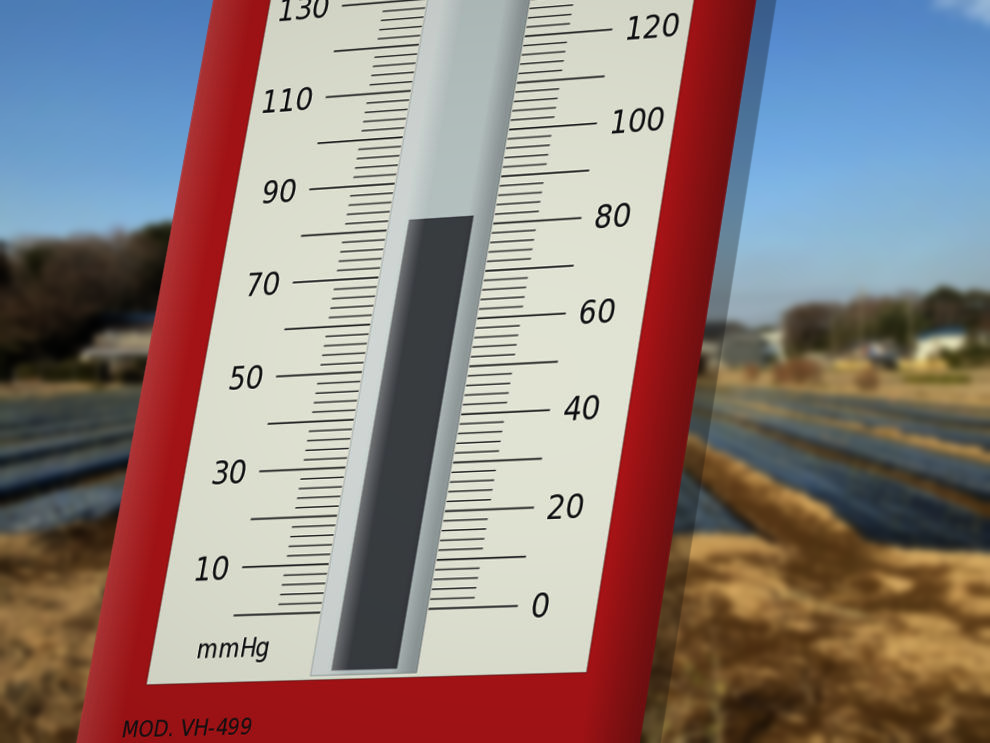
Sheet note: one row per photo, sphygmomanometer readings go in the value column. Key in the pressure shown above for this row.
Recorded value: 82 mmHg
